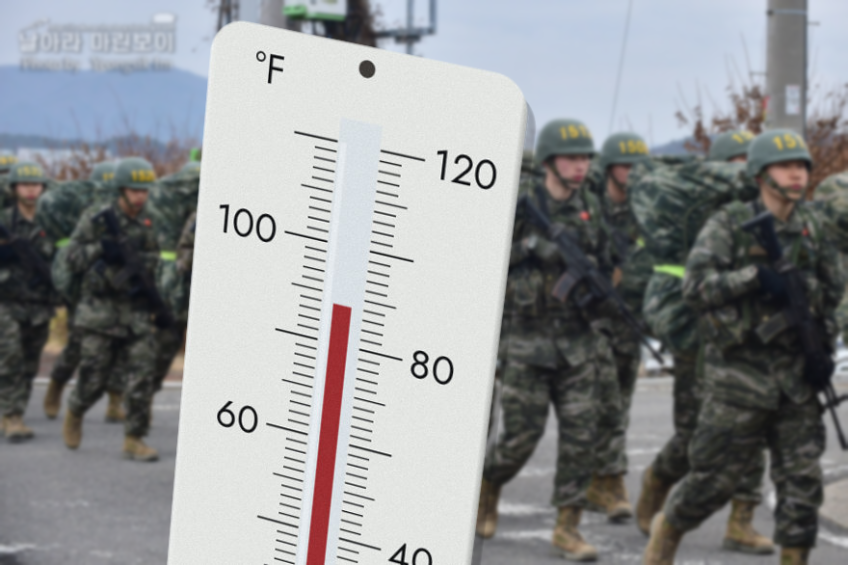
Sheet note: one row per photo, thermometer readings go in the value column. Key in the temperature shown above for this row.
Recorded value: 88 °F
